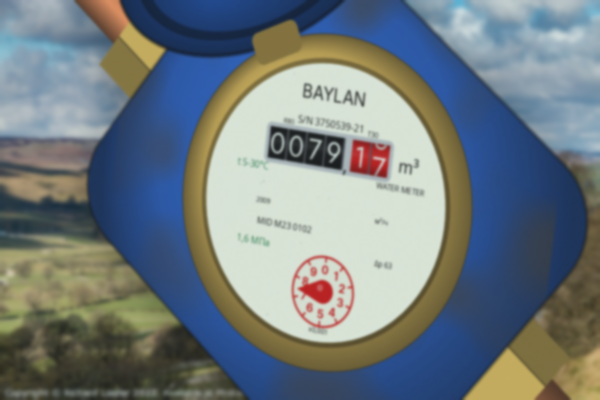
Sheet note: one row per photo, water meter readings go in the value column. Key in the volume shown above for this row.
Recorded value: 79.167 m³
